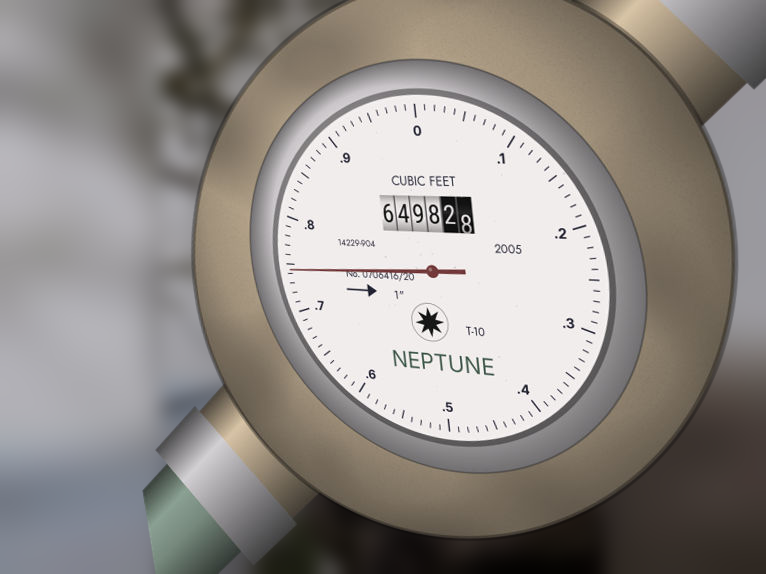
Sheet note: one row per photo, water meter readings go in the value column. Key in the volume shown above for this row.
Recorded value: 649827.74 ft³
